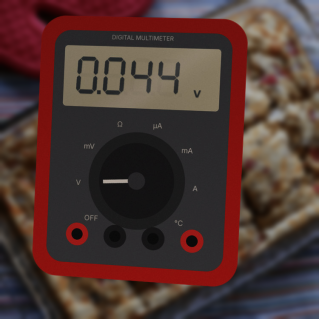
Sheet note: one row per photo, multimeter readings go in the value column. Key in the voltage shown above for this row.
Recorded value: 0.044 V
